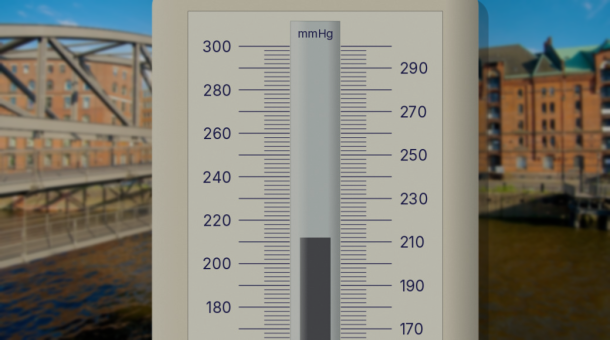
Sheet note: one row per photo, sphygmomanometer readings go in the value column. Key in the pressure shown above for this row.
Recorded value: 212 mmHg
